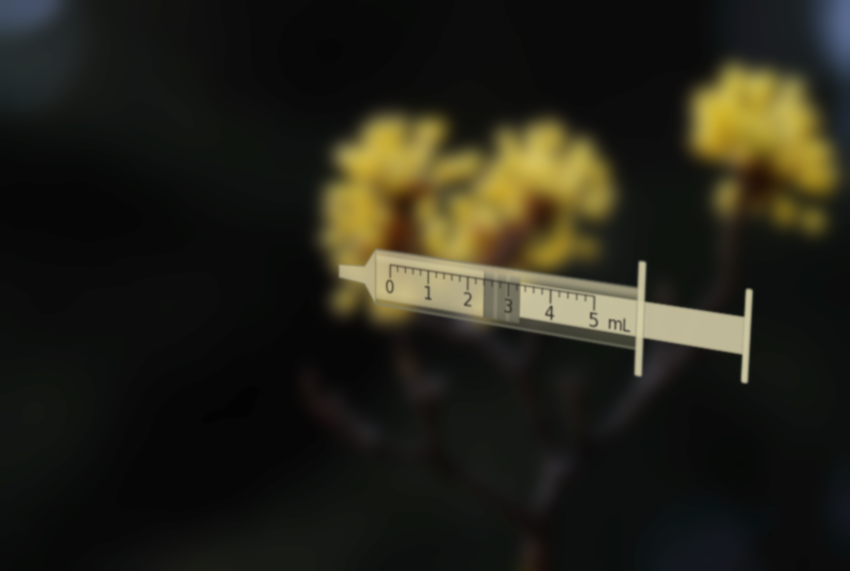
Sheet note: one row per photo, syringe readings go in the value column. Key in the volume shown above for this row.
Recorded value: 2.4 mL
